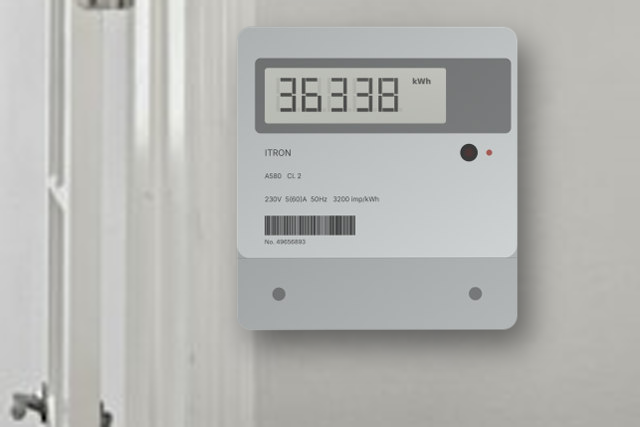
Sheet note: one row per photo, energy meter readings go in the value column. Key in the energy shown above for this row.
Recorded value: 36338 kWh
